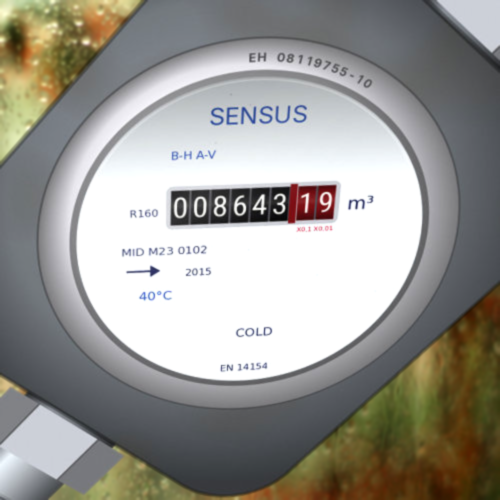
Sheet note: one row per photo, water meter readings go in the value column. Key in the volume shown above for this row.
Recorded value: 8643.19 m³
